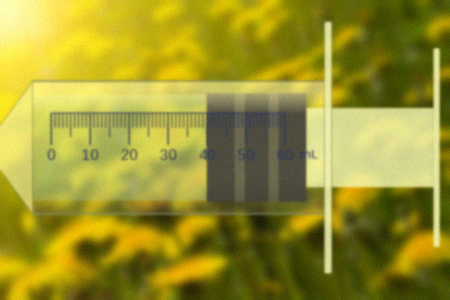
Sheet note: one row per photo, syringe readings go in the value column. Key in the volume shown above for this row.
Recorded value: 40 mL
